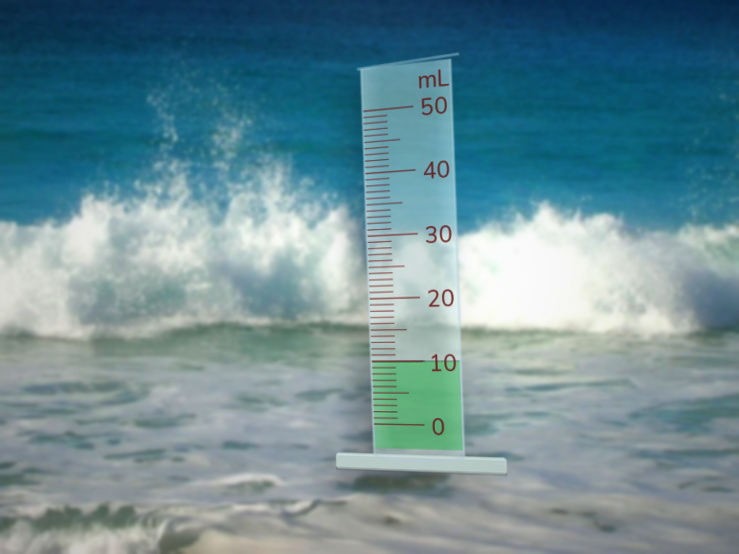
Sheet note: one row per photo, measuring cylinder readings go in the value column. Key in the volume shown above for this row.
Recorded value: 10 mL
